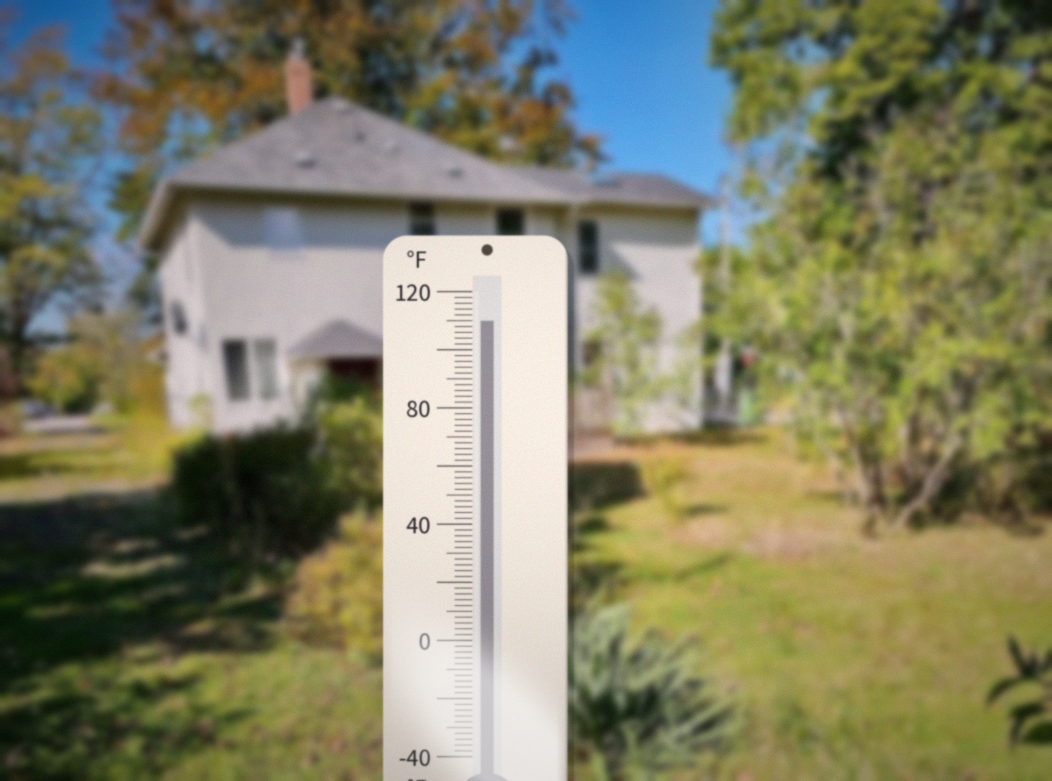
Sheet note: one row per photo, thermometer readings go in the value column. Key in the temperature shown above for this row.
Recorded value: 110 °F
